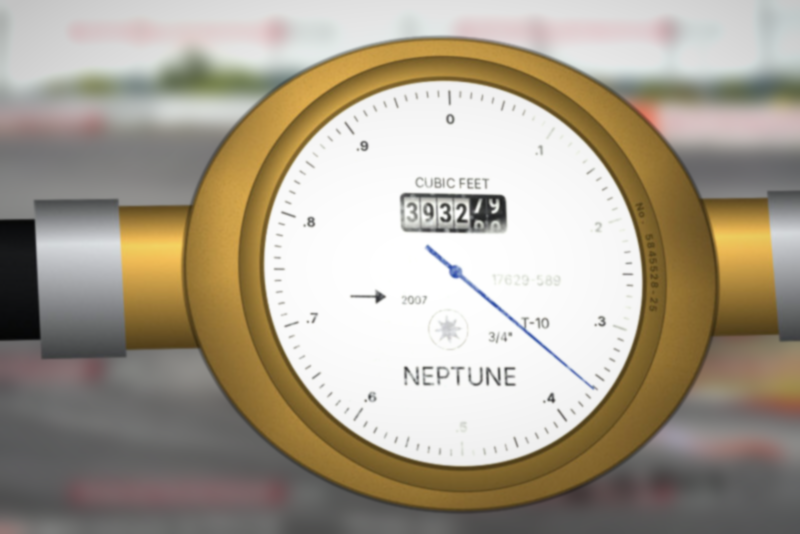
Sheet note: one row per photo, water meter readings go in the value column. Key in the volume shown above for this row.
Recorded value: 393279.36 ft³
